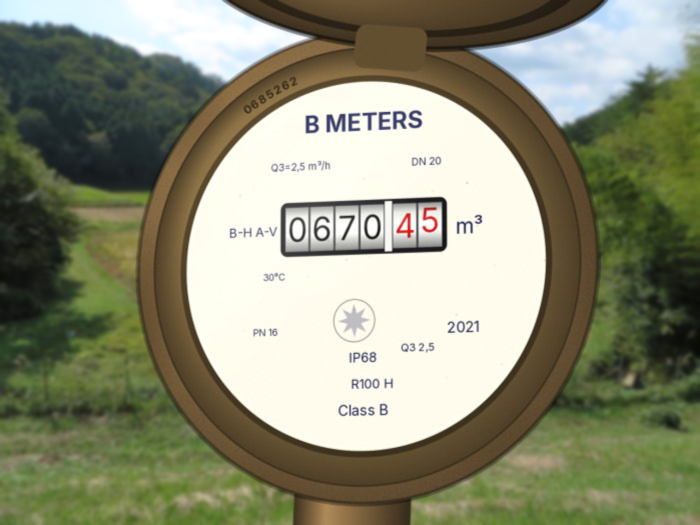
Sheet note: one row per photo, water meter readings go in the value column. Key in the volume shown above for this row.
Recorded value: 670.45 m³
